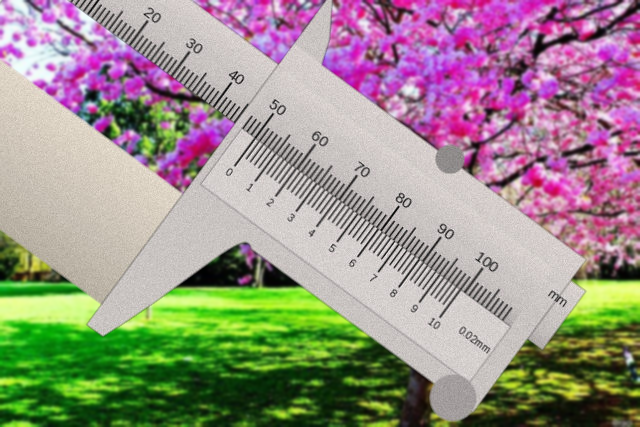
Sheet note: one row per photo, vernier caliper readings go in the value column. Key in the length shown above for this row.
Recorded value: 50.0 mm
